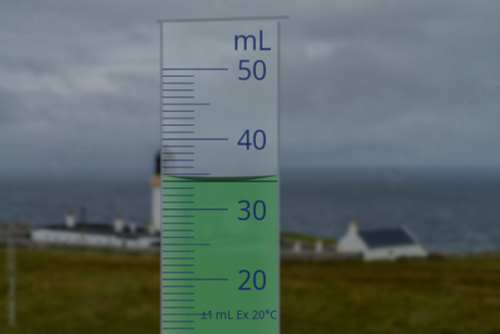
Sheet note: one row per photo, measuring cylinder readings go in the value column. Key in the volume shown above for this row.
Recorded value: 34 mL
